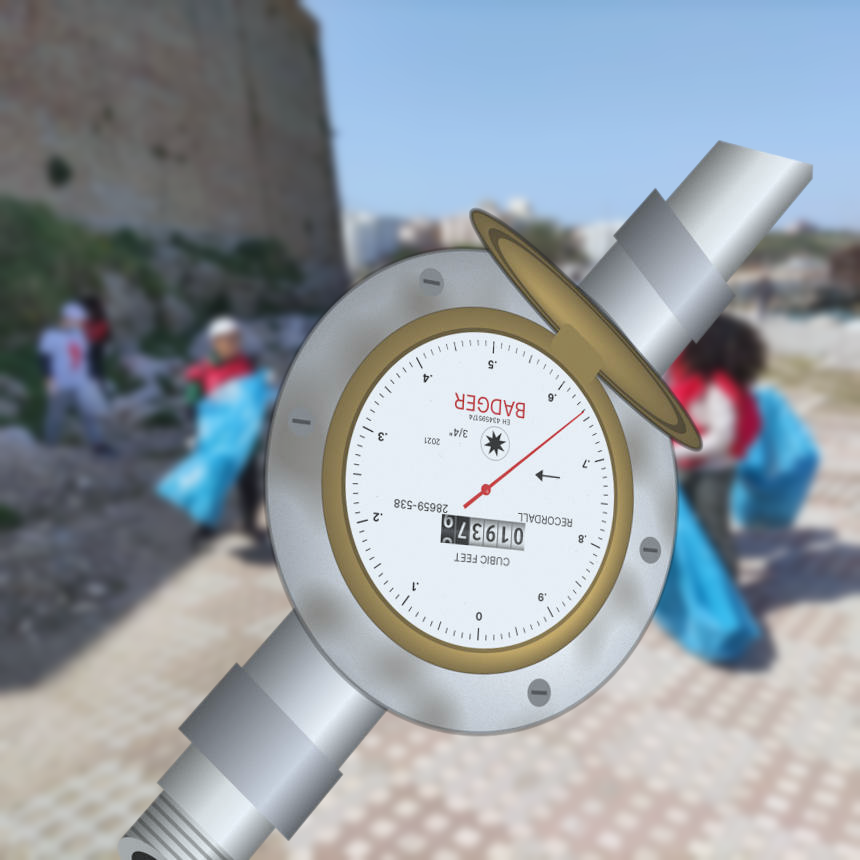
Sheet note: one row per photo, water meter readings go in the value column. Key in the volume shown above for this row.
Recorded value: 19378.64 ft³
